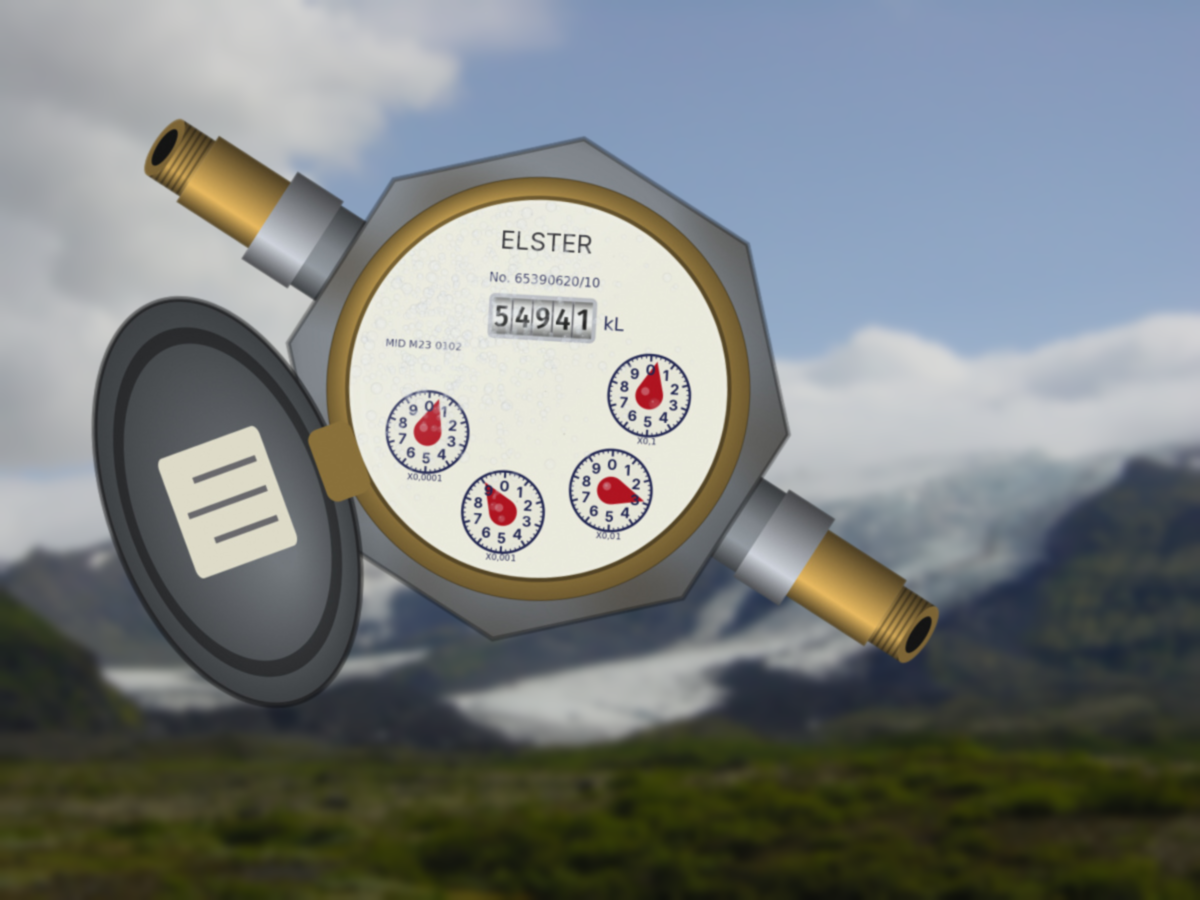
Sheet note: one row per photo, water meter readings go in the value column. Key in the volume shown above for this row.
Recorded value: 54941.0290 kL
